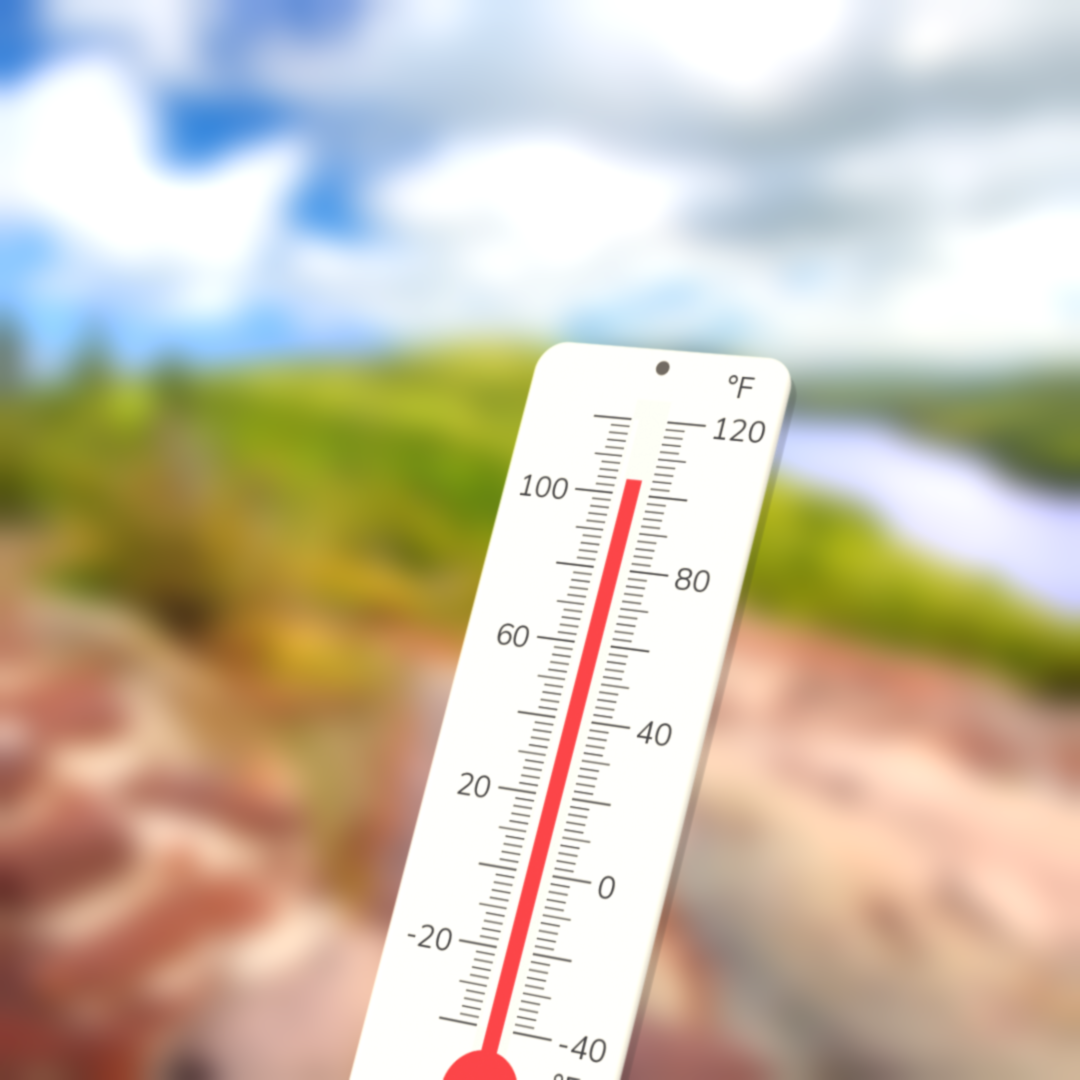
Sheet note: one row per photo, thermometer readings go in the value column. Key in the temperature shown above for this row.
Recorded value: 104 °F
